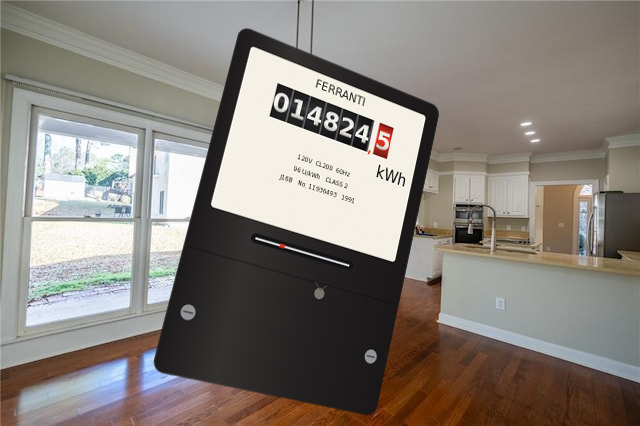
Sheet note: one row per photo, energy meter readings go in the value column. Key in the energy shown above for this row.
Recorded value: 14824.5 kWh
